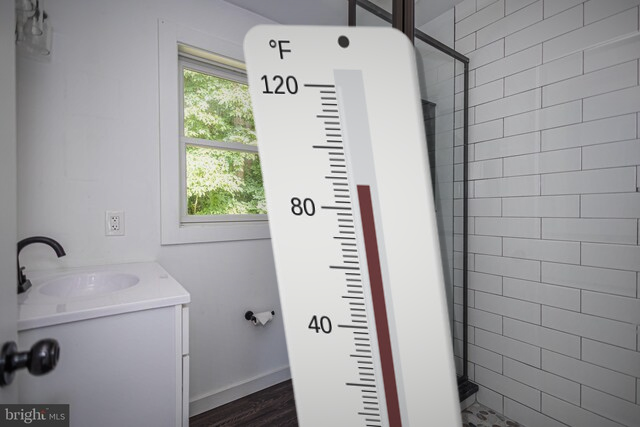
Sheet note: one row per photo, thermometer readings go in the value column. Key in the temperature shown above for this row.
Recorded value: 88 °F
